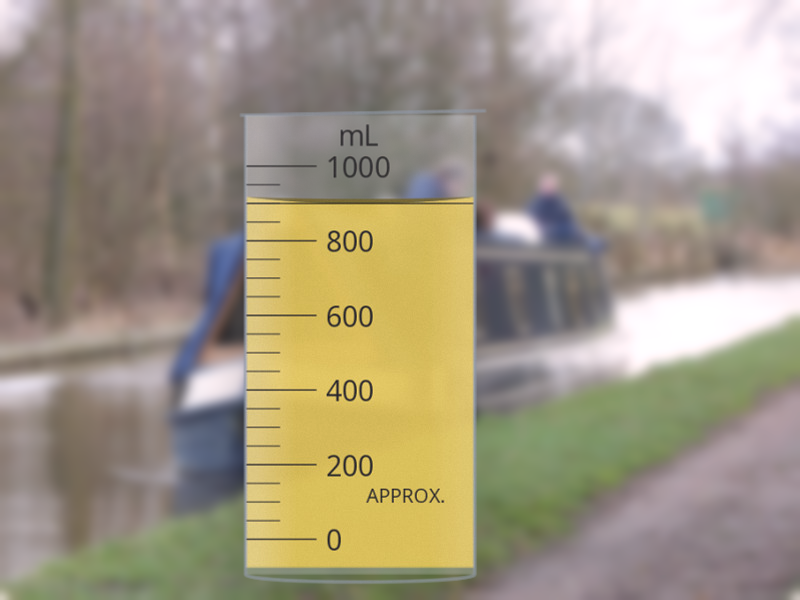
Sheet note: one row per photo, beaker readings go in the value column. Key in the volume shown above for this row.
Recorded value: 900 mL
